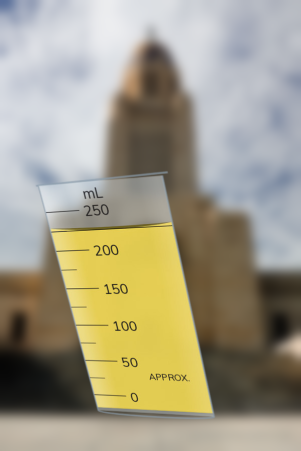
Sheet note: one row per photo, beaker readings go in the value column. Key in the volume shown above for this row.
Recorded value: 225 mL
